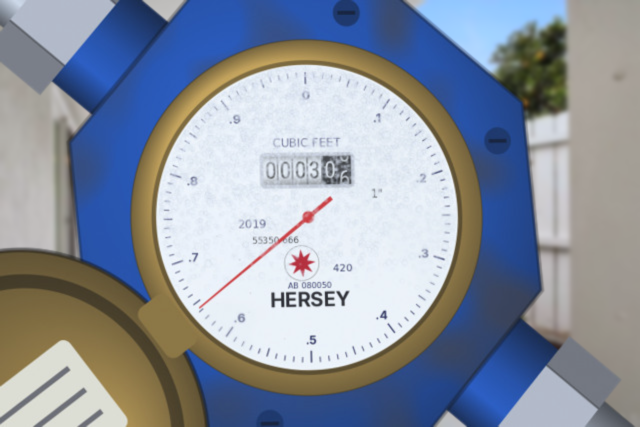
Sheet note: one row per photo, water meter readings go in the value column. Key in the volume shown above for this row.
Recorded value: 305.64 ft³
